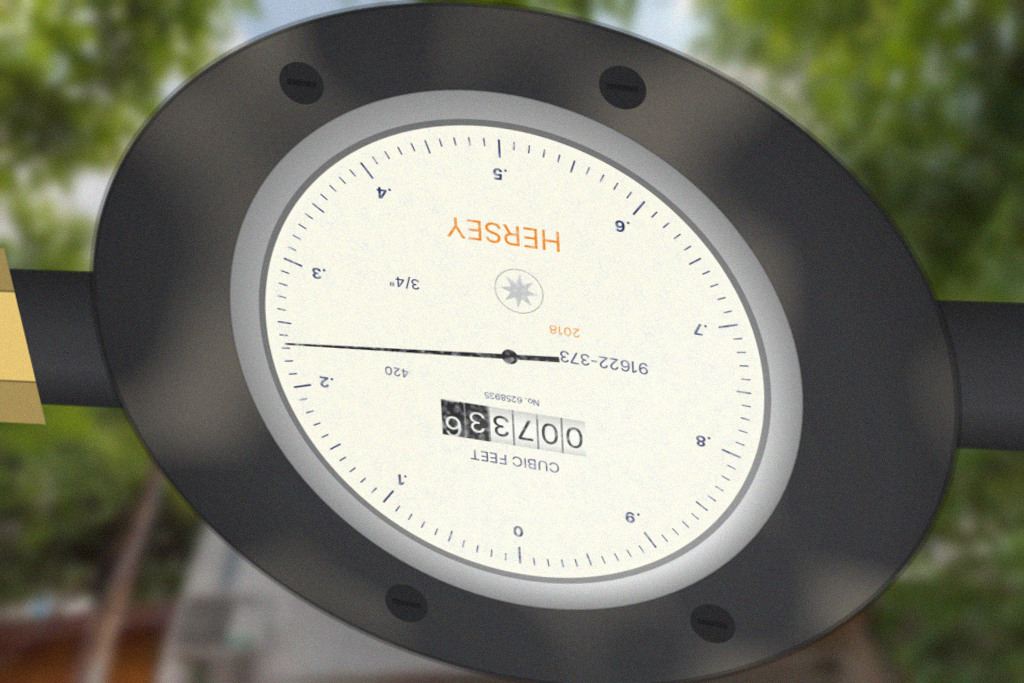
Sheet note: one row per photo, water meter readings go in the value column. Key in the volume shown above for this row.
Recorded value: 7336.23 ft³
